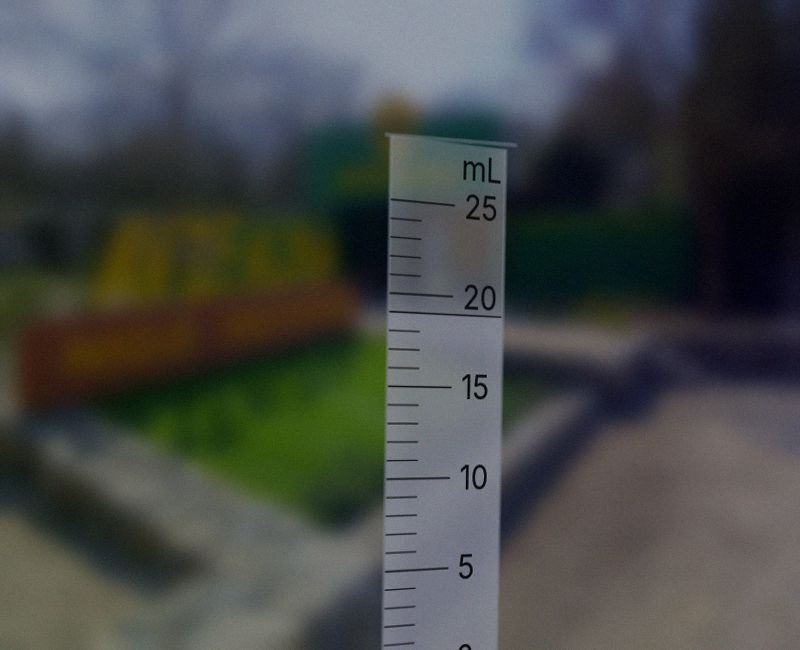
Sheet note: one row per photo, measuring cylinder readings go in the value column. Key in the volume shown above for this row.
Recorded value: 19 mL
